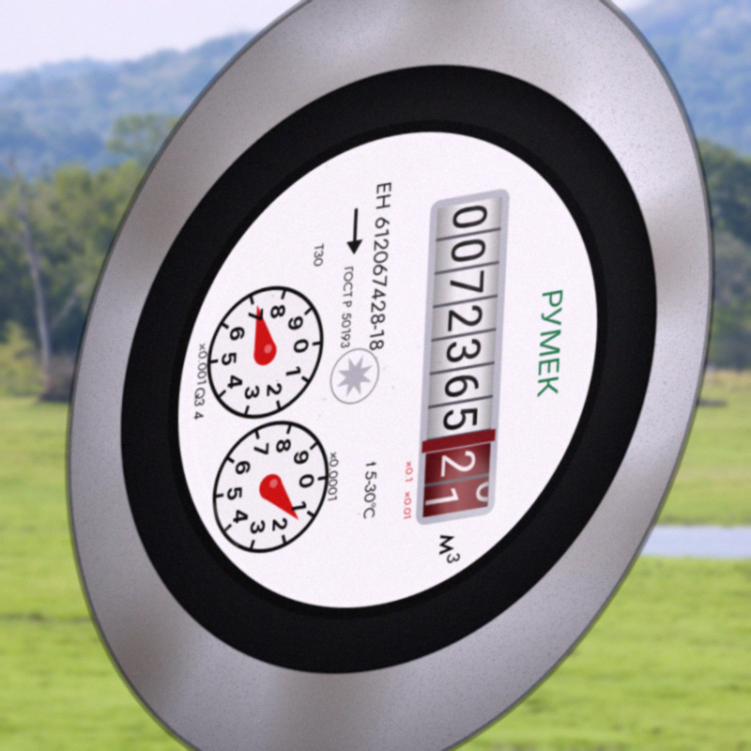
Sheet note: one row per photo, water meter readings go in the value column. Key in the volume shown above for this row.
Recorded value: 72365.2071 m³
